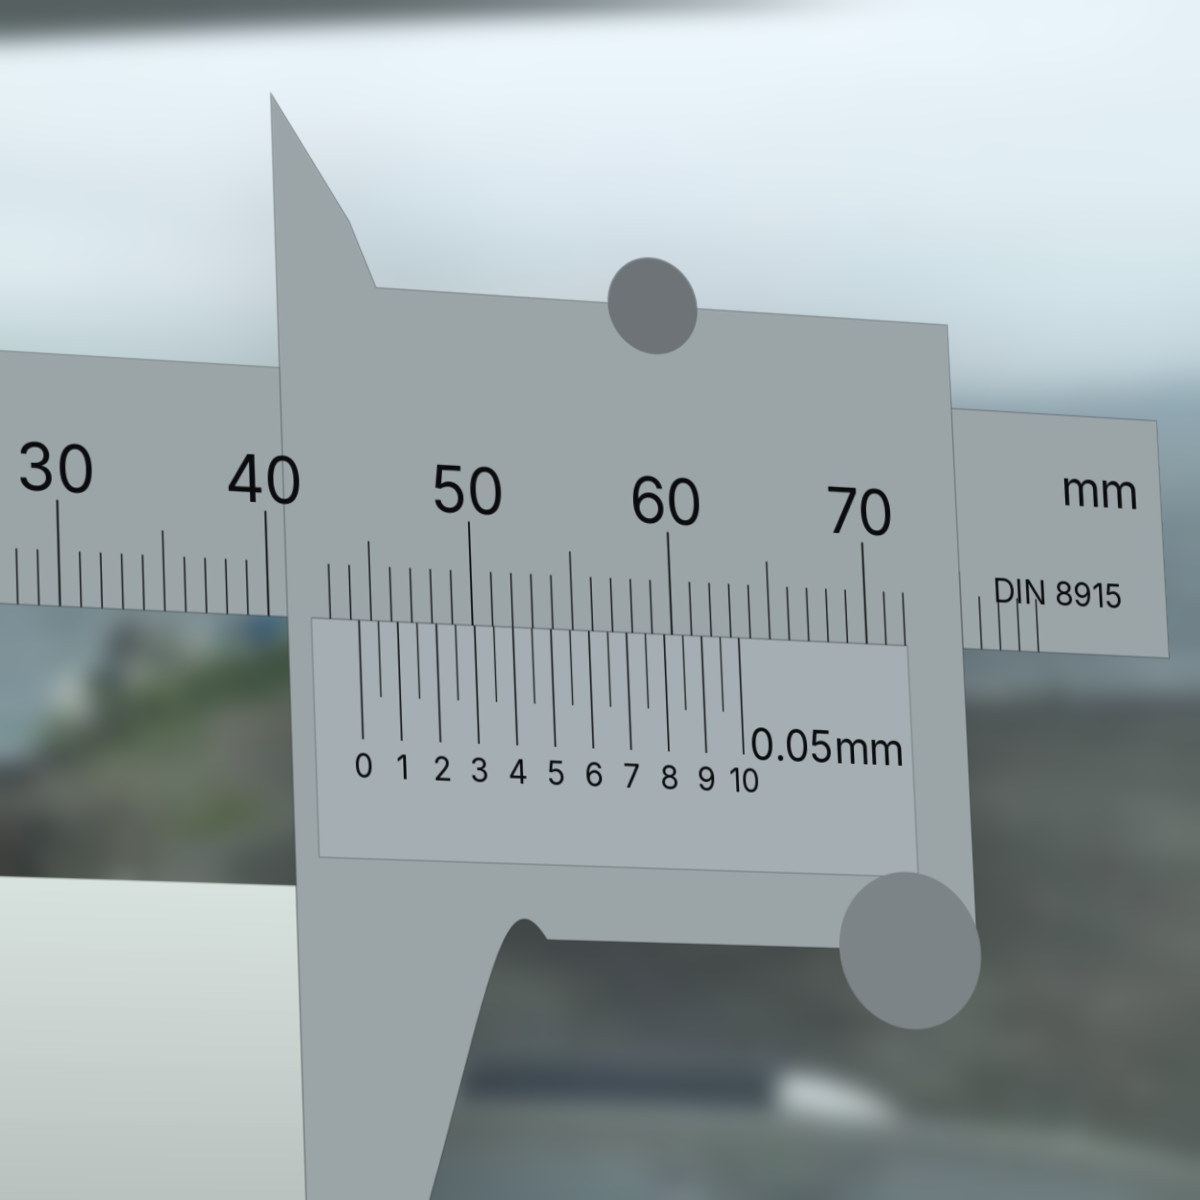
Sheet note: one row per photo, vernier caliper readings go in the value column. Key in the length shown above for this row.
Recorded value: 44.4 mm
